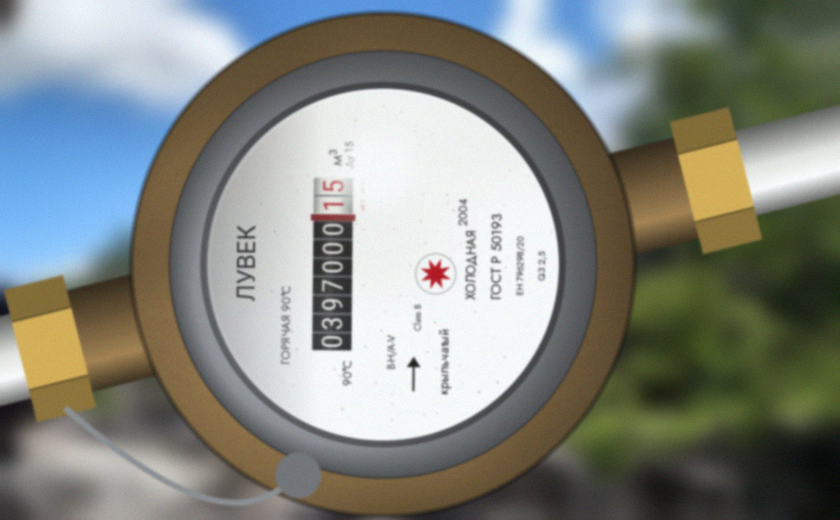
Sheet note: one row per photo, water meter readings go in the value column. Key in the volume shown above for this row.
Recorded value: 397000.15 m³
